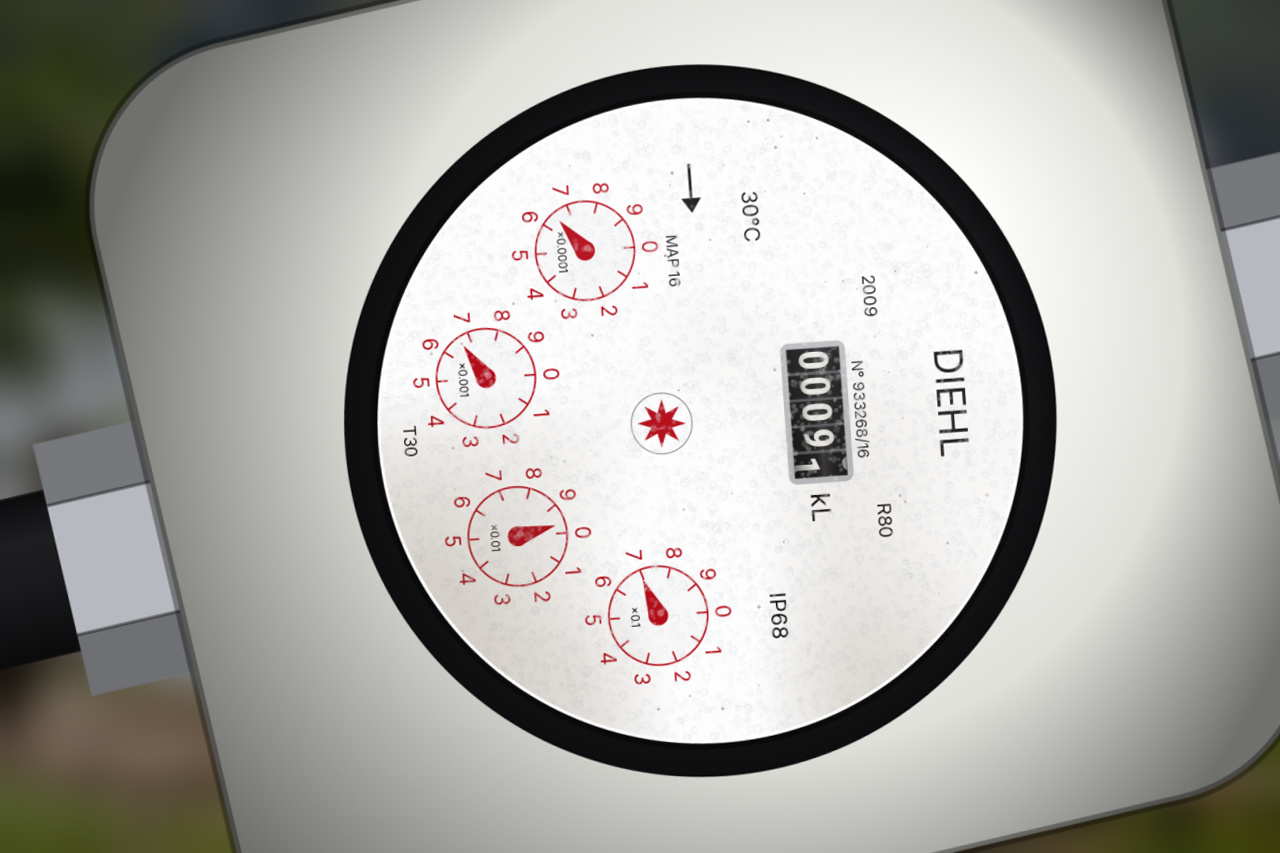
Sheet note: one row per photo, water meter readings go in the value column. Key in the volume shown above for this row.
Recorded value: 90.6966 kL
